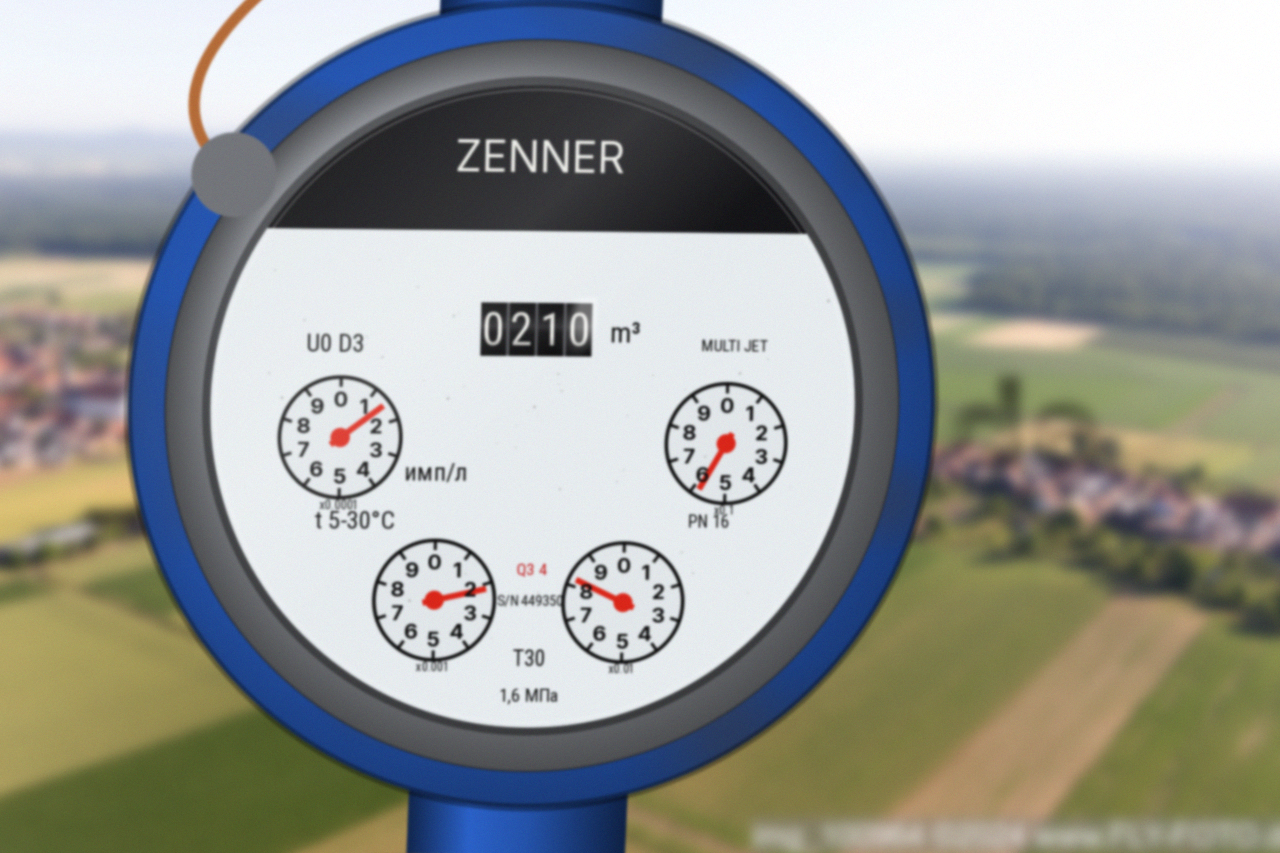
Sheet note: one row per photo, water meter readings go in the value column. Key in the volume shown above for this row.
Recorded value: 210.5821 m³
